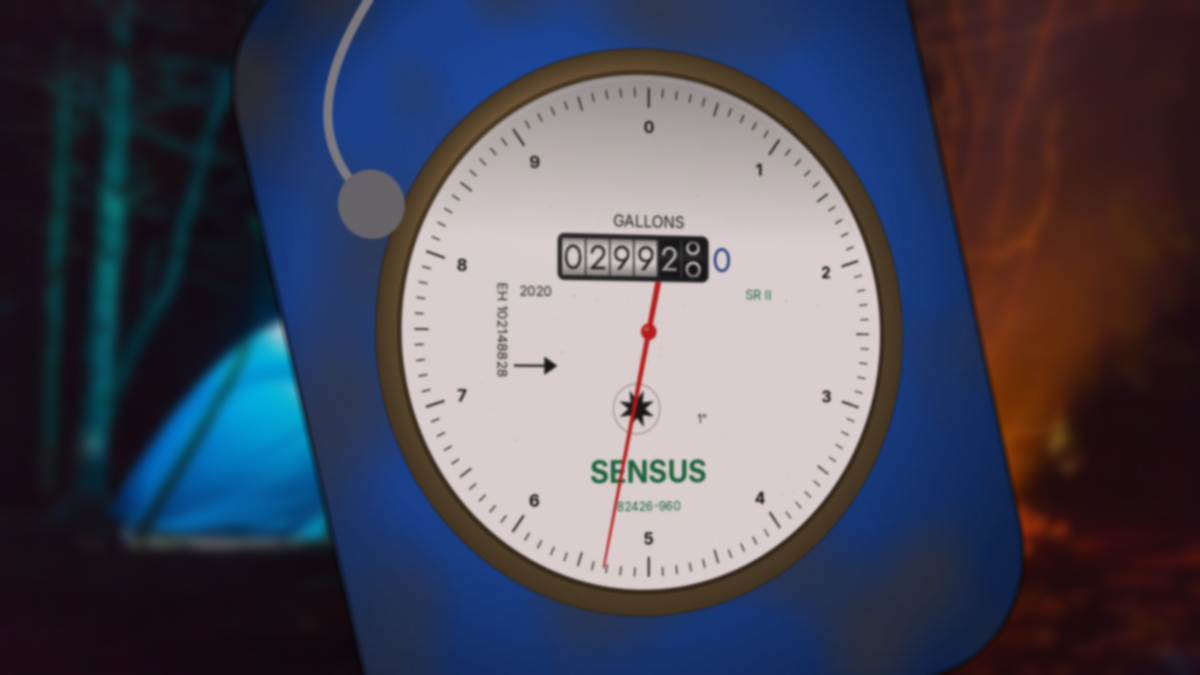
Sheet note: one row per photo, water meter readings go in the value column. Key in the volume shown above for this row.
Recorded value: 299285.3 gal
